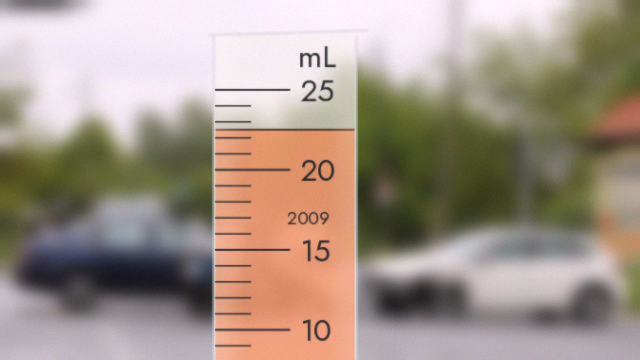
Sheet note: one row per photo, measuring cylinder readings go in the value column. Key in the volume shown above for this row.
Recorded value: 22.5 mL
